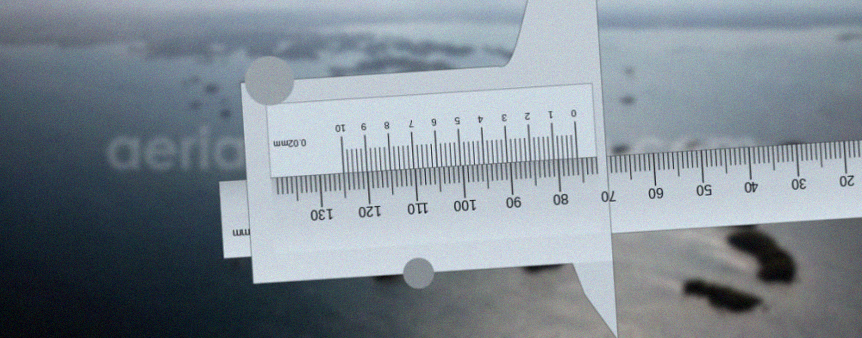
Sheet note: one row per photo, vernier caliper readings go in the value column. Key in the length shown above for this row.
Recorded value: 76.0 mm
